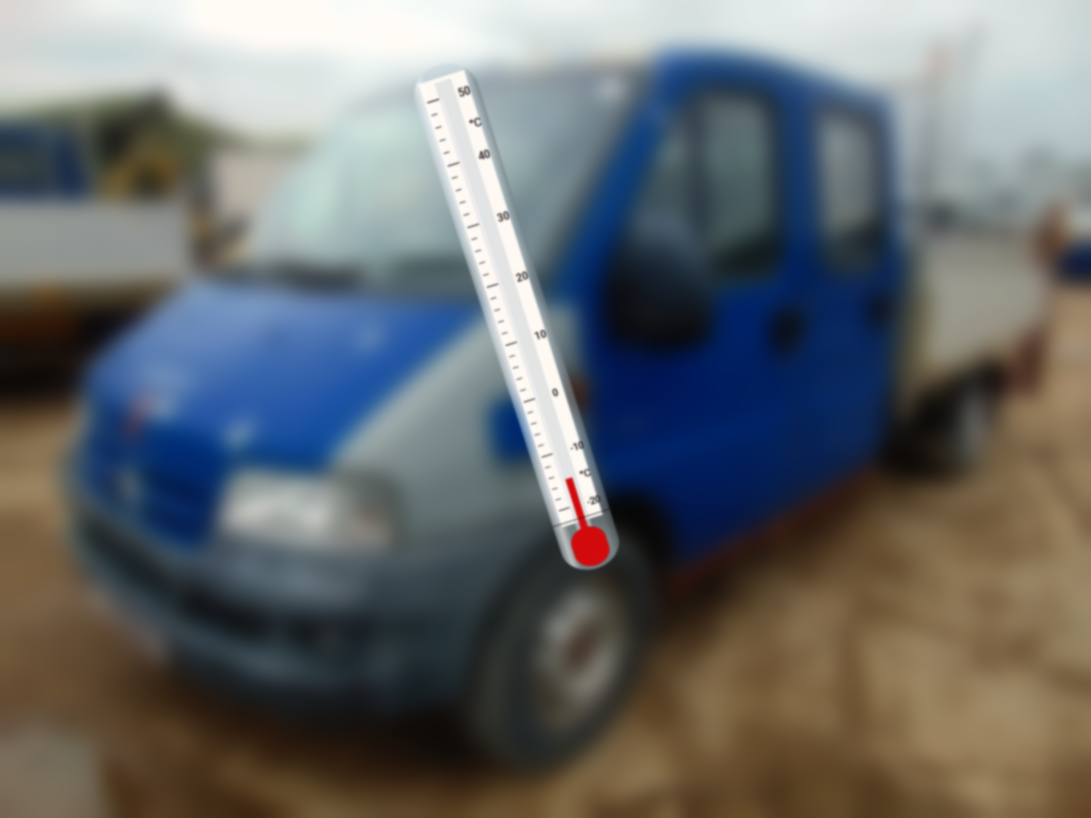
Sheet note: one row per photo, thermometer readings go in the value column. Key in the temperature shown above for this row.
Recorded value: -15 °C
